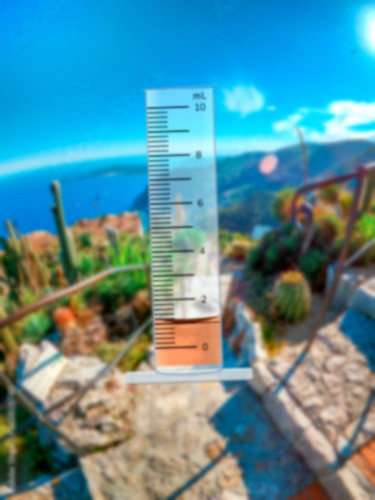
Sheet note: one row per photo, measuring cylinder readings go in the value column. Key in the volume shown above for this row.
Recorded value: 1 mL
